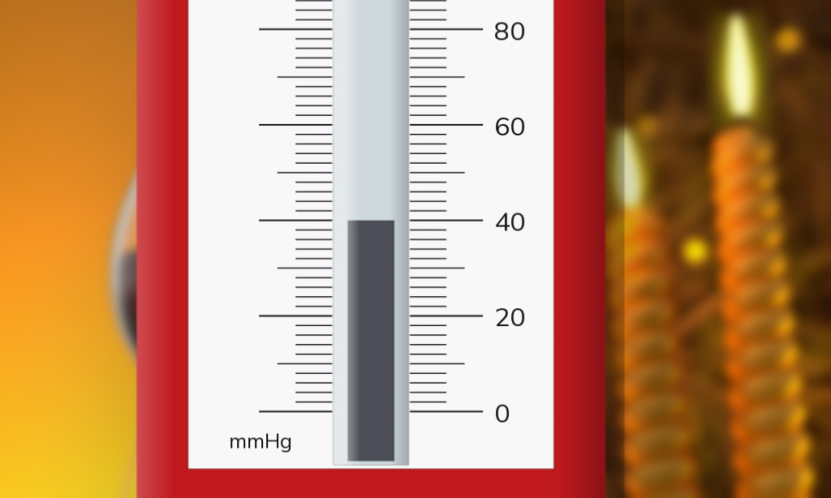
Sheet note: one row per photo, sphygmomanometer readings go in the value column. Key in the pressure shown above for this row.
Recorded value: 40 mmHg
